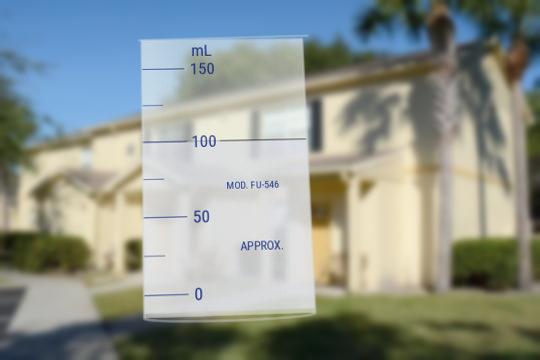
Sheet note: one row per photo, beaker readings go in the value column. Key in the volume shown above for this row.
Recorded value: 100 mL
